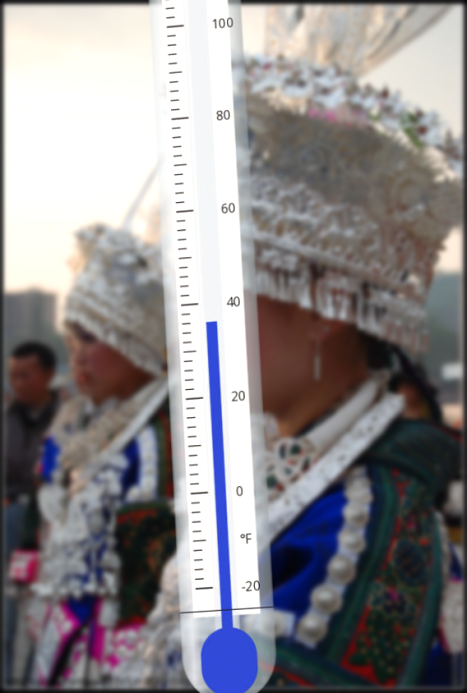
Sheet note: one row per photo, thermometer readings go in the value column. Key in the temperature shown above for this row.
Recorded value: 36 °F
